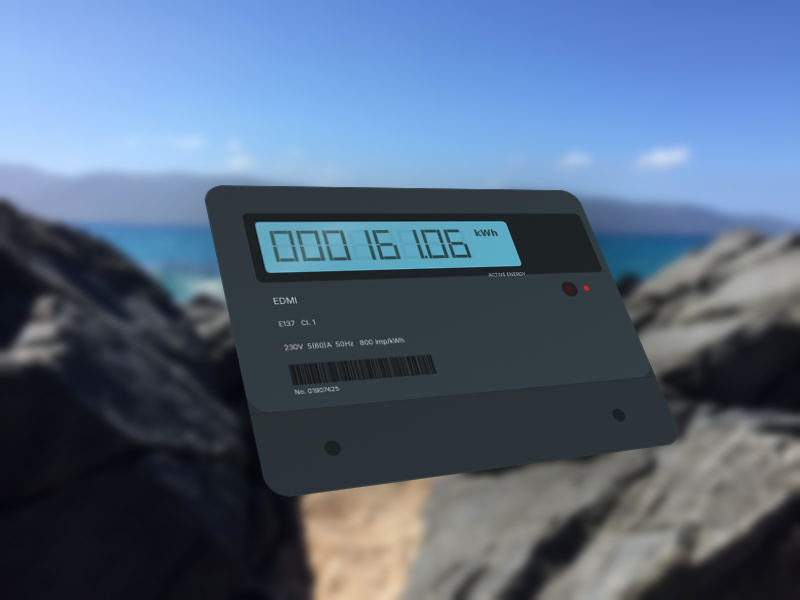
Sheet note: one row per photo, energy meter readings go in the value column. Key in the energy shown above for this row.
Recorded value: 161.06 kWh
